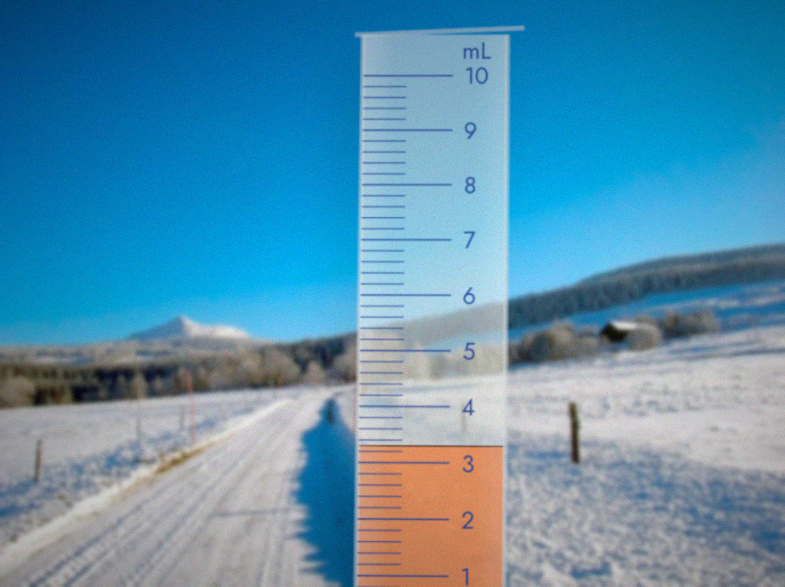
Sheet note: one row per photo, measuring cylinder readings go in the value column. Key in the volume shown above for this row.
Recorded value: 3.3 mL
